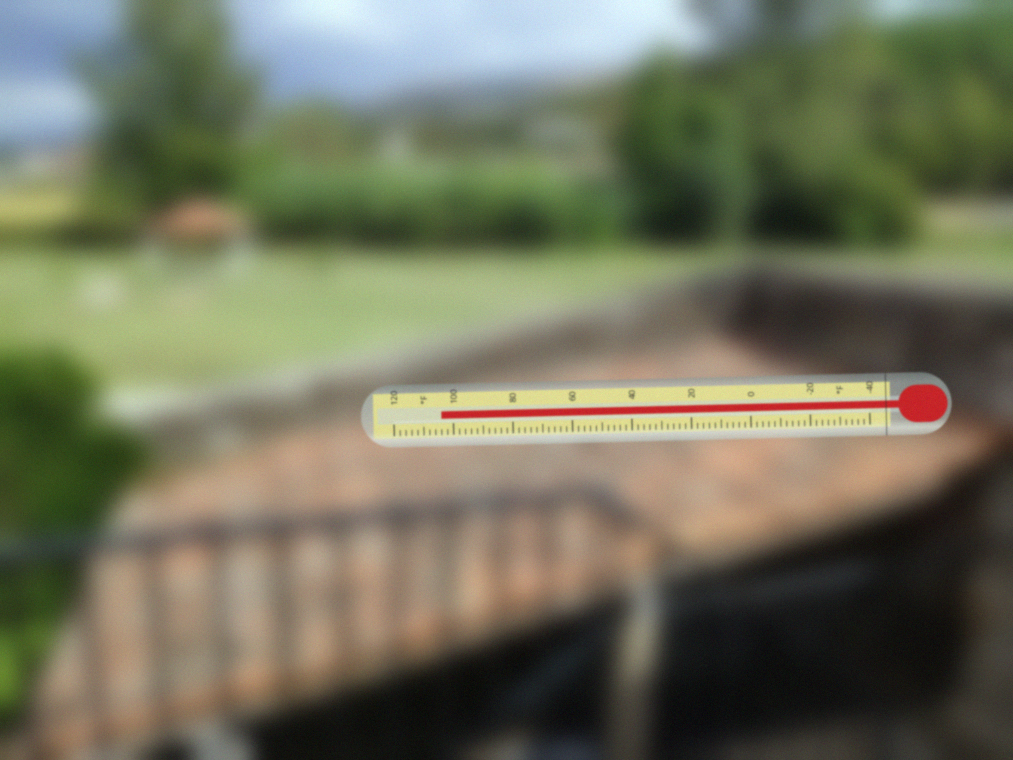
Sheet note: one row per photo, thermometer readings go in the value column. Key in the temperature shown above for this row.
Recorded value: 104 °F
